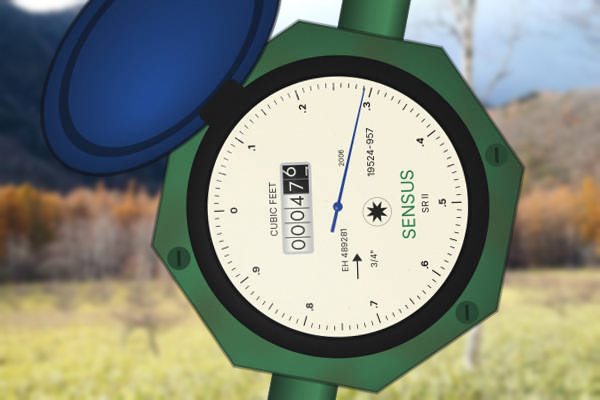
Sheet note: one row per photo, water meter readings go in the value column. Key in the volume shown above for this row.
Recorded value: 476.29 ft³
